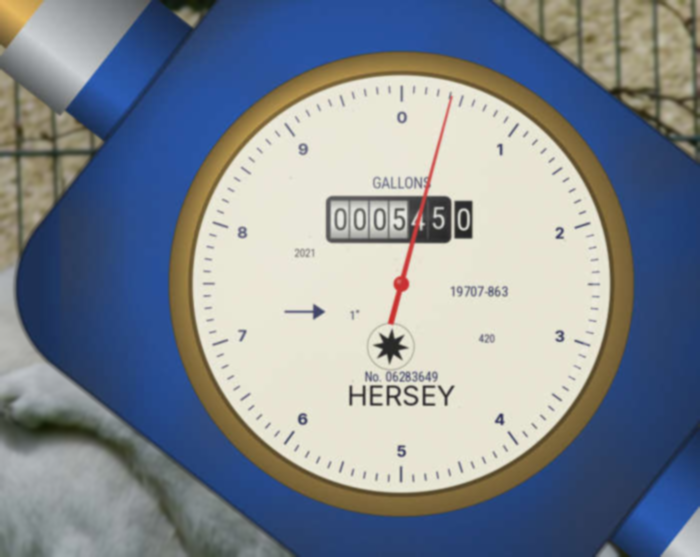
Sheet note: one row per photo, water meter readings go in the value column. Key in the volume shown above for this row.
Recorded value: 5450.4 gal
